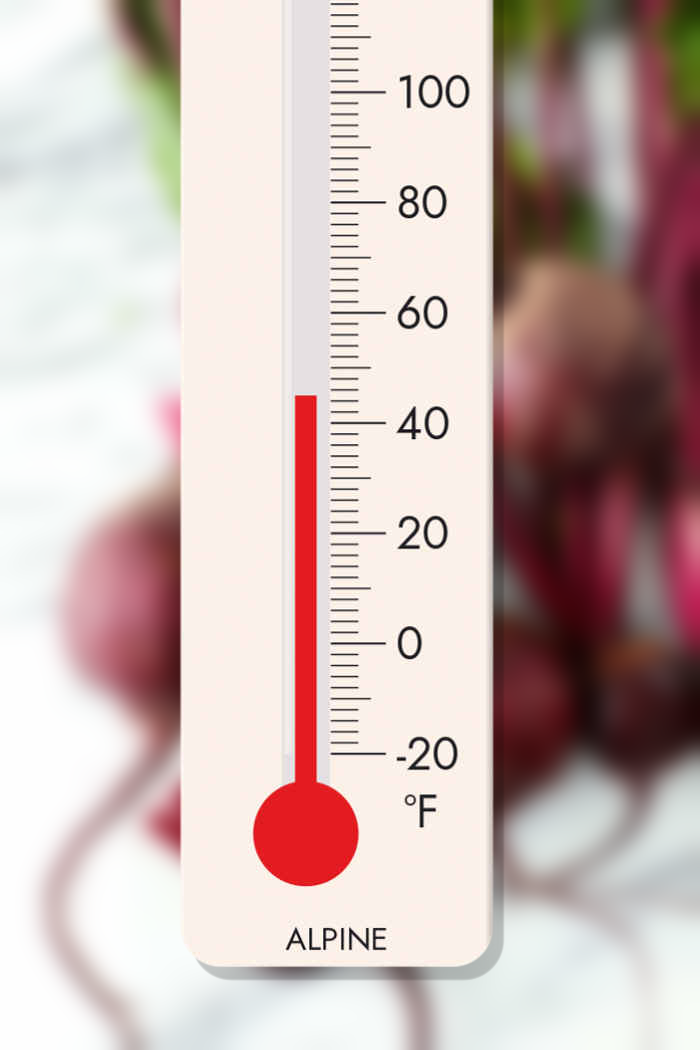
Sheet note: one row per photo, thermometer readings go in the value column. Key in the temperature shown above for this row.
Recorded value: 45 °F
